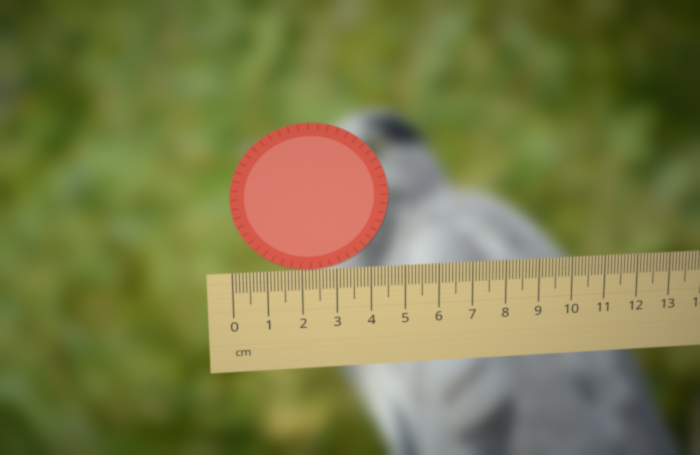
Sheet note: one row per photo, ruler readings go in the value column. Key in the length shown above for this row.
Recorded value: 4.5 cm
